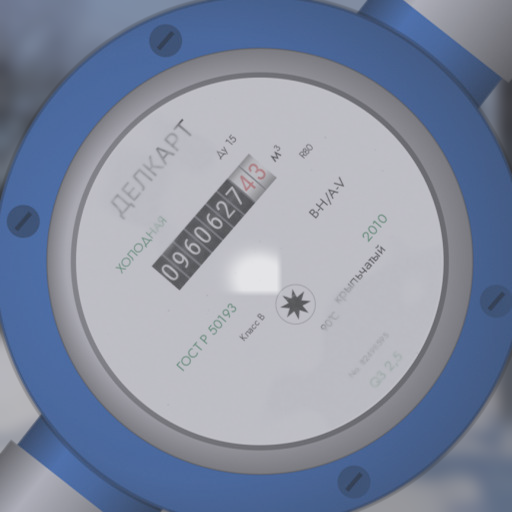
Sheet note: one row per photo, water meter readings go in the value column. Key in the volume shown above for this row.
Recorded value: 960627.43 m³
